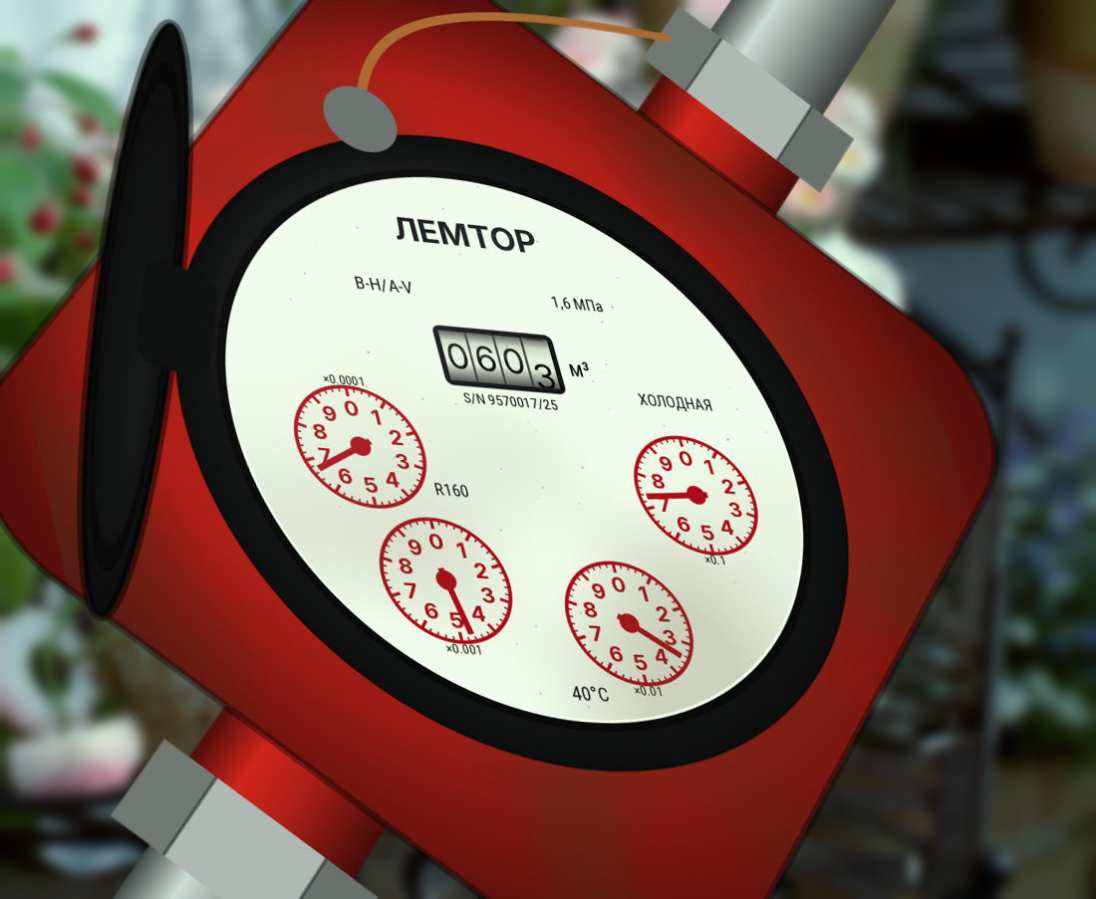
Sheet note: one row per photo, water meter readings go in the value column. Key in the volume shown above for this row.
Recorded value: 602.7346 m³
